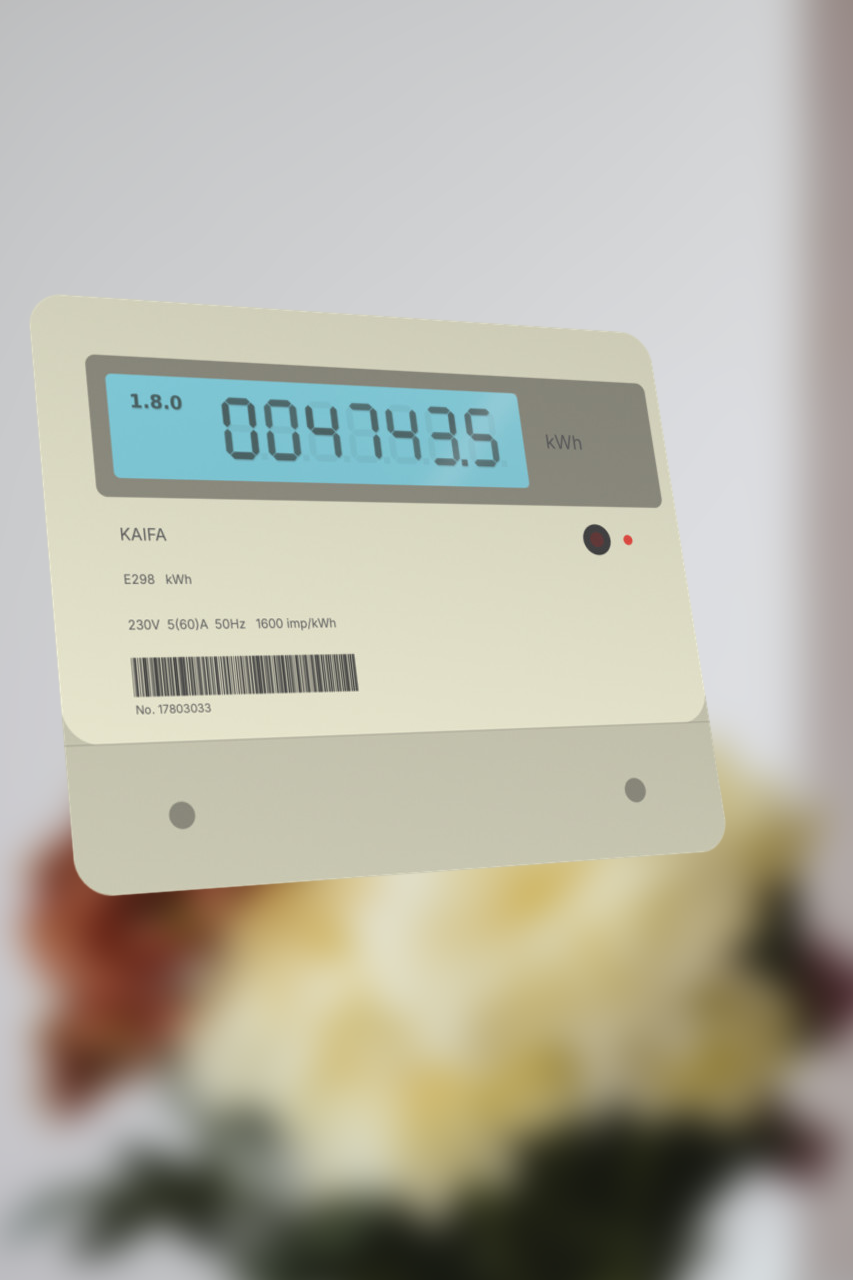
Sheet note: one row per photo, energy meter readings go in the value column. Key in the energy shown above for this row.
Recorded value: 4743.5 kWh
